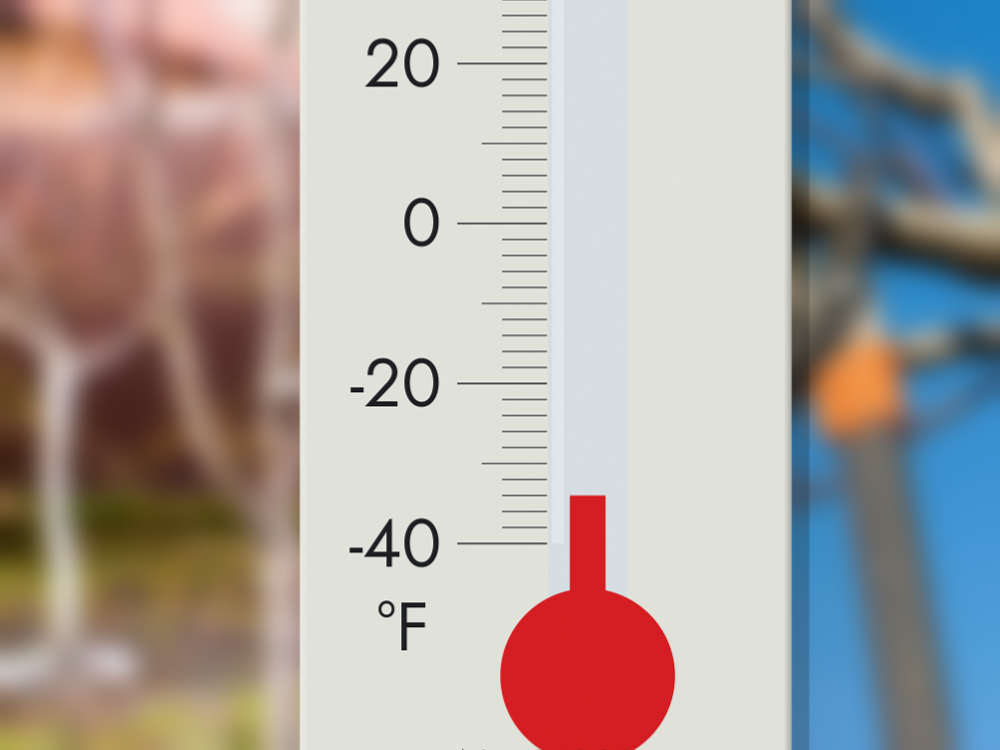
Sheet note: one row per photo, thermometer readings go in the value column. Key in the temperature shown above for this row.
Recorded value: -34 °F
